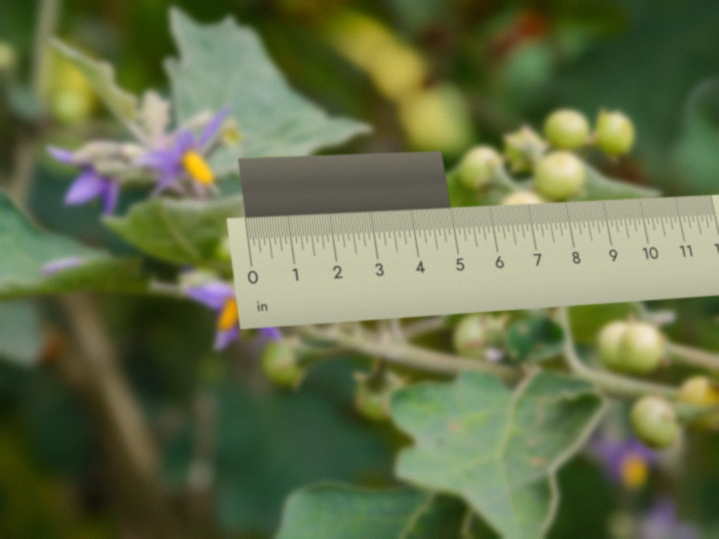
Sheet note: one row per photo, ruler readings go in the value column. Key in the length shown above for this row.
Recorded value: 5 in
